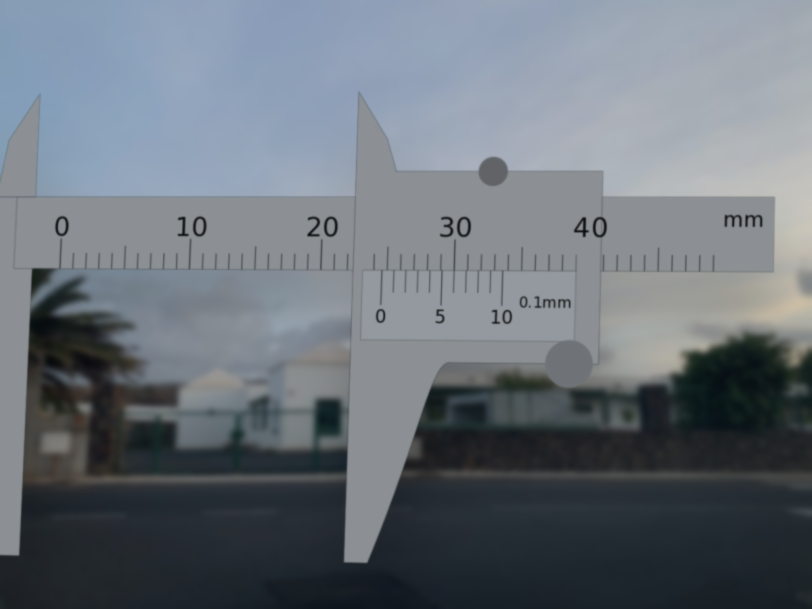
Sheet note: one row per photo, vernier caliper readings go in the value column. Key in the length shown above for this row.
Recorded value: 24.6 mm
